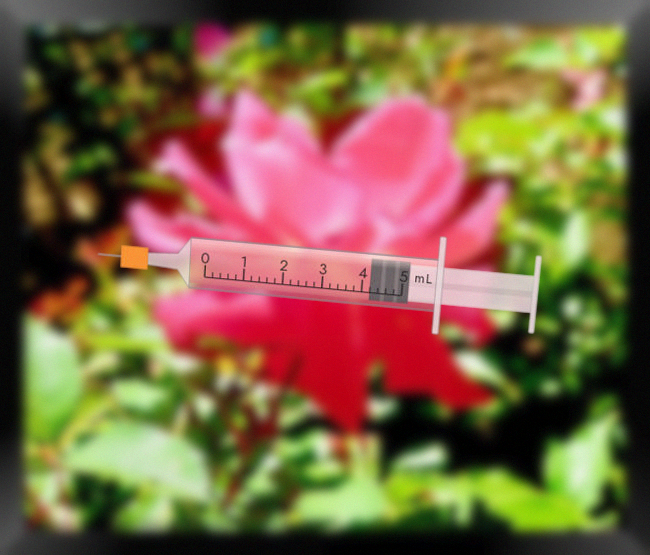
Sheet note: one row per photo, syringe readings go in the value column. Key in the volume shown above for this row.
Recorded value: 4.2 mL
